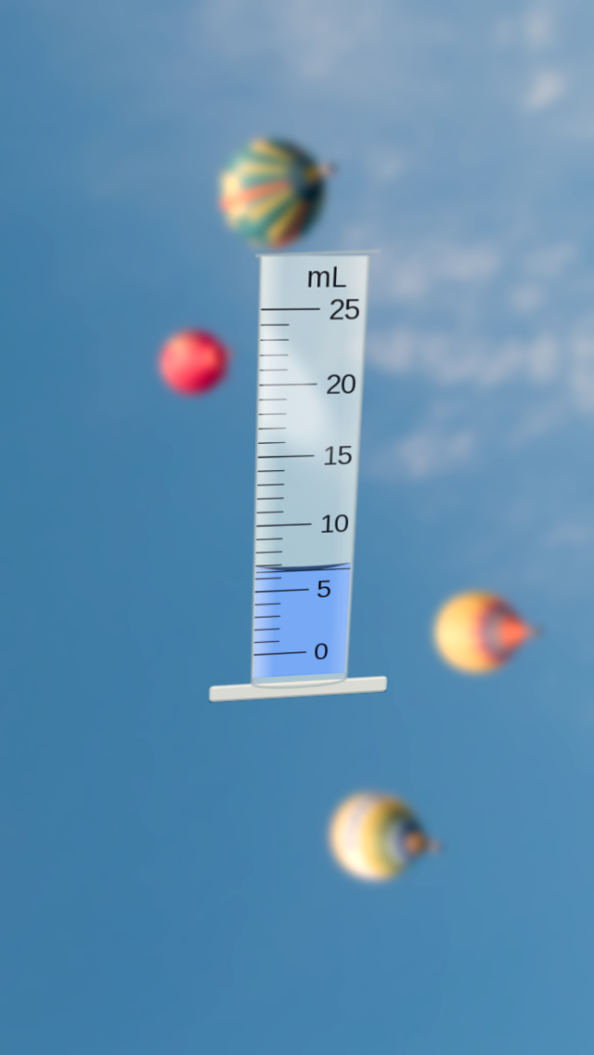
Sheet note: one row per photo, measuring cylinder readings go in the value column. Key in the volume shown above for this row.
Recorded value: 6.5 mL
